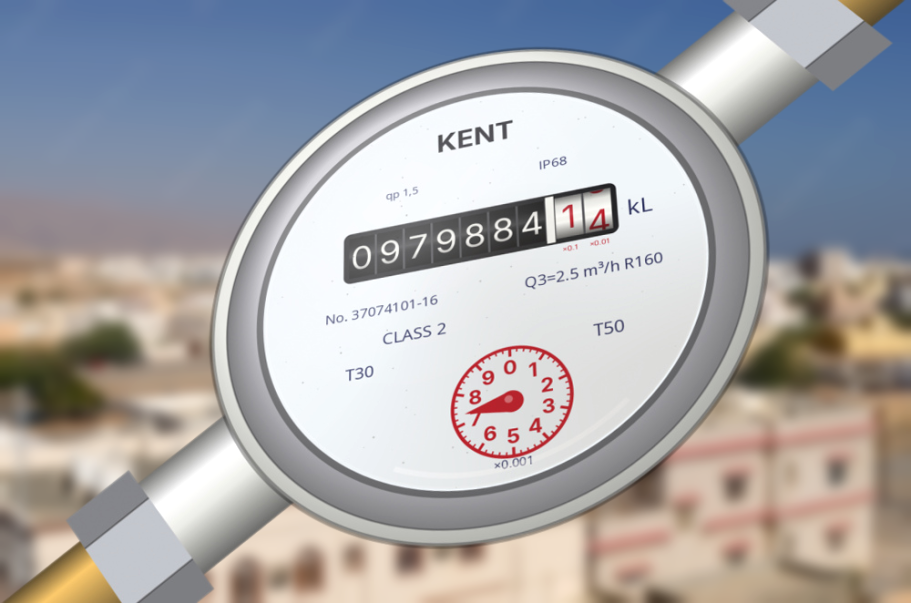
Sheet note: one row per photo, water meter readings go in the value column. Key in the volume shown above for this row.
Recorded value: 979884.137 kL
